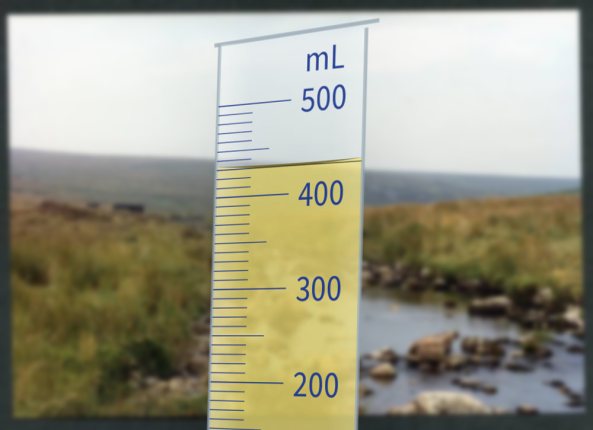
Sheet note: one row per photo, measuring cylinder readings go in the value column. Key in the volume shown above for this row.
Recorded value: 430 mL
